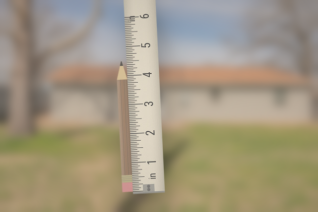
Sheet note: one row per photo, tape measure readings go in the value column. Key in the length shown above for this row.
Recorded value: 4.5 in
